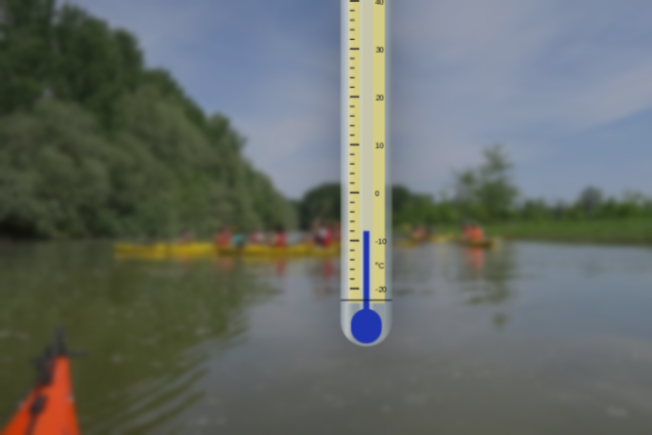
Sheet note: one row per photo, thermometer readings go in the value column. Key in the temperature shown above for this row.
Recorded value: -8 °C
